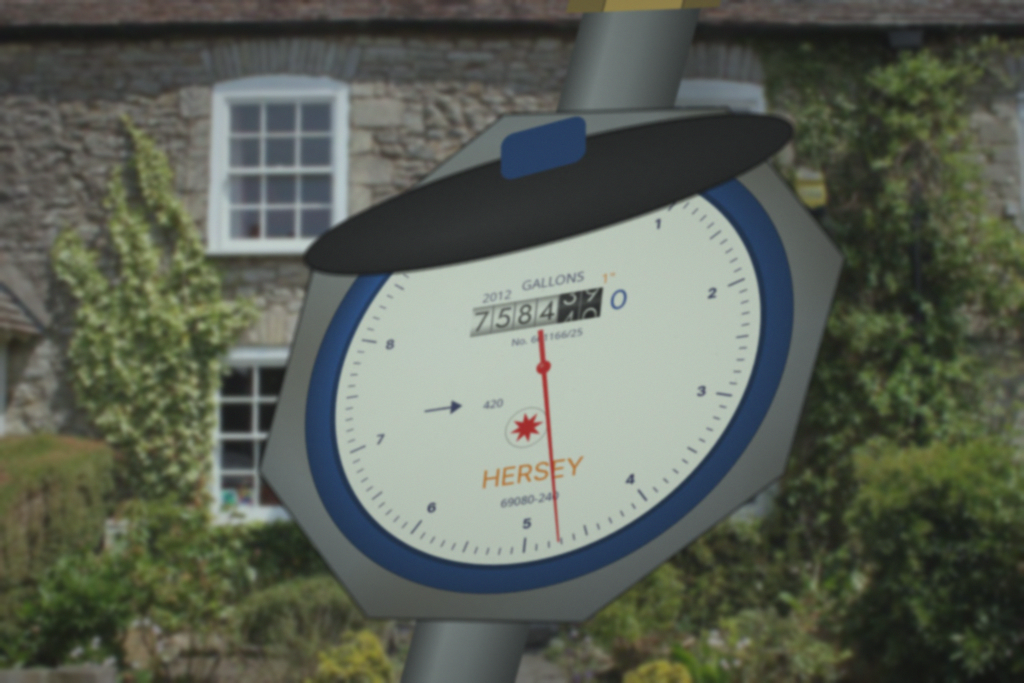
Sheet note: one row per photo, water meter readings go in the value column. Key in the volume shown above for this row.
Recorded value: 7584394.7 gal
